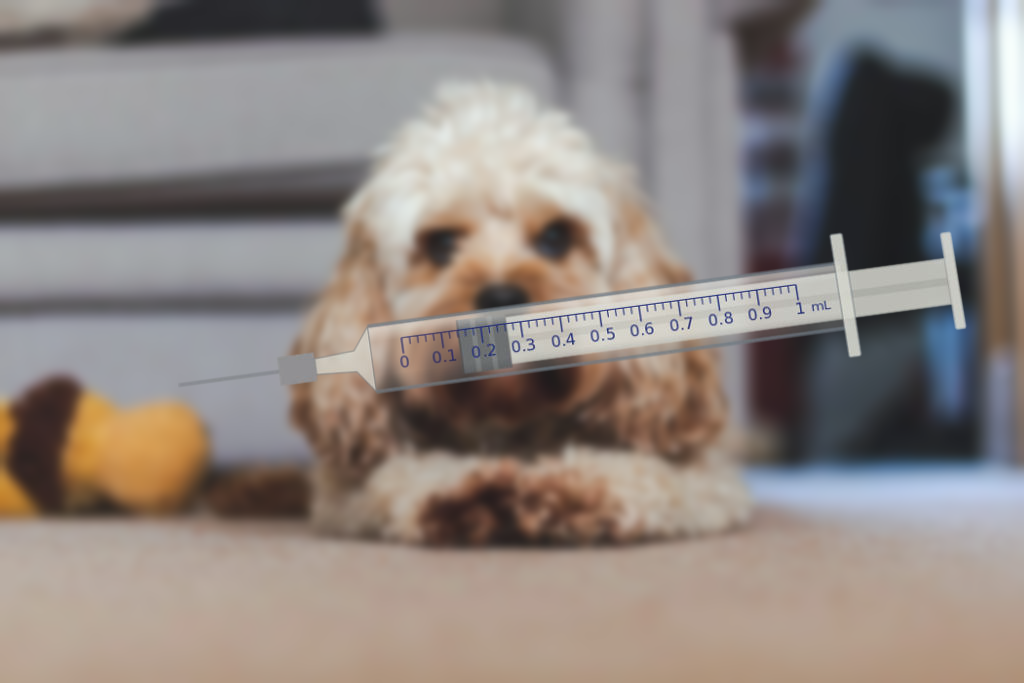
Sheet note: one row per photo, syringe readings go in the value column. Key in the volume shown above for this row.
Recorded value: 0.14 mL
